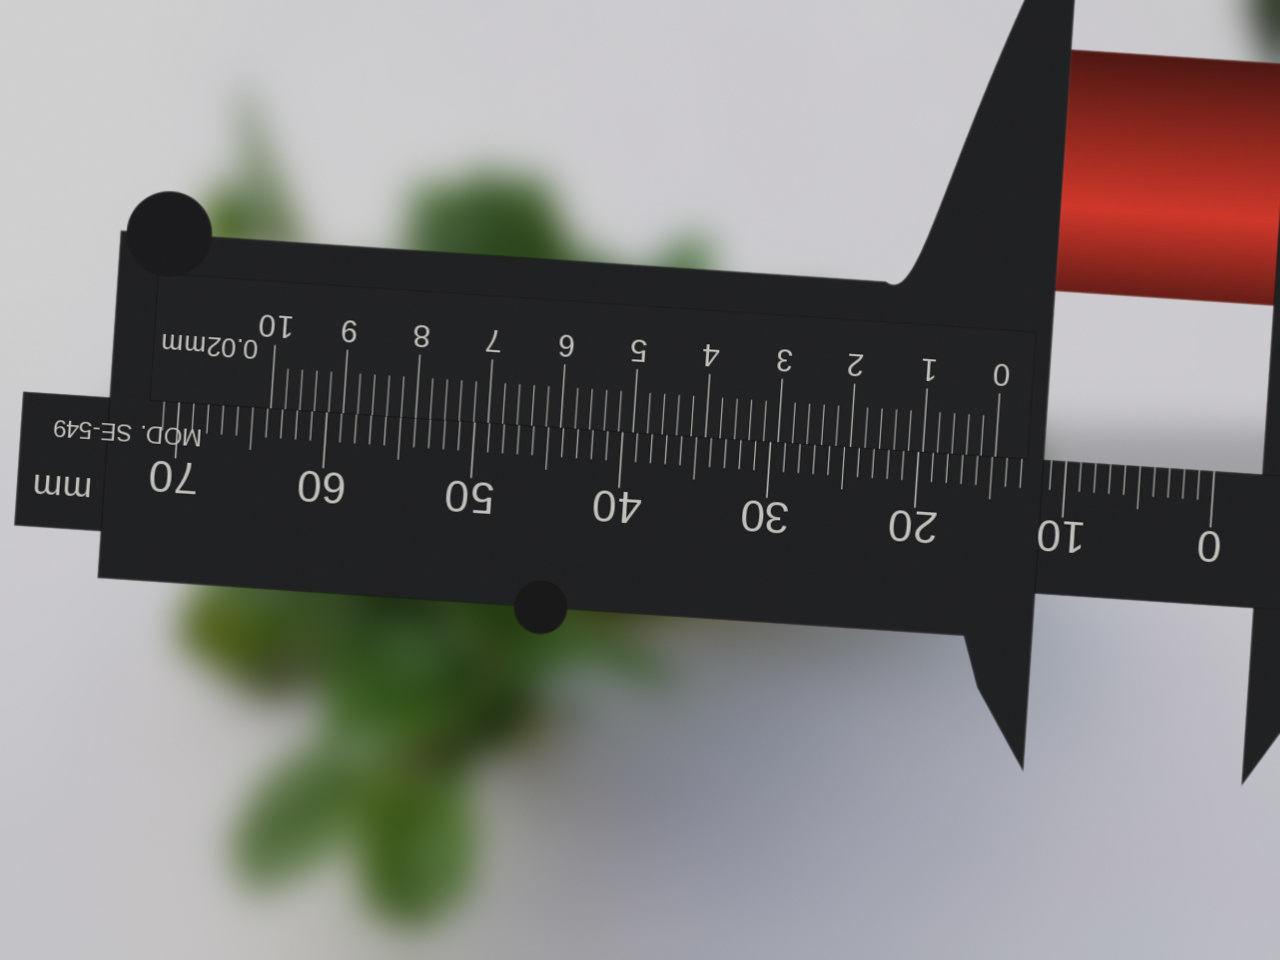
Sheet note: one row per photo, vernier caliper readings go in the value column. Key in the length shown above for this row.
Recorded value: 14.8 mm
